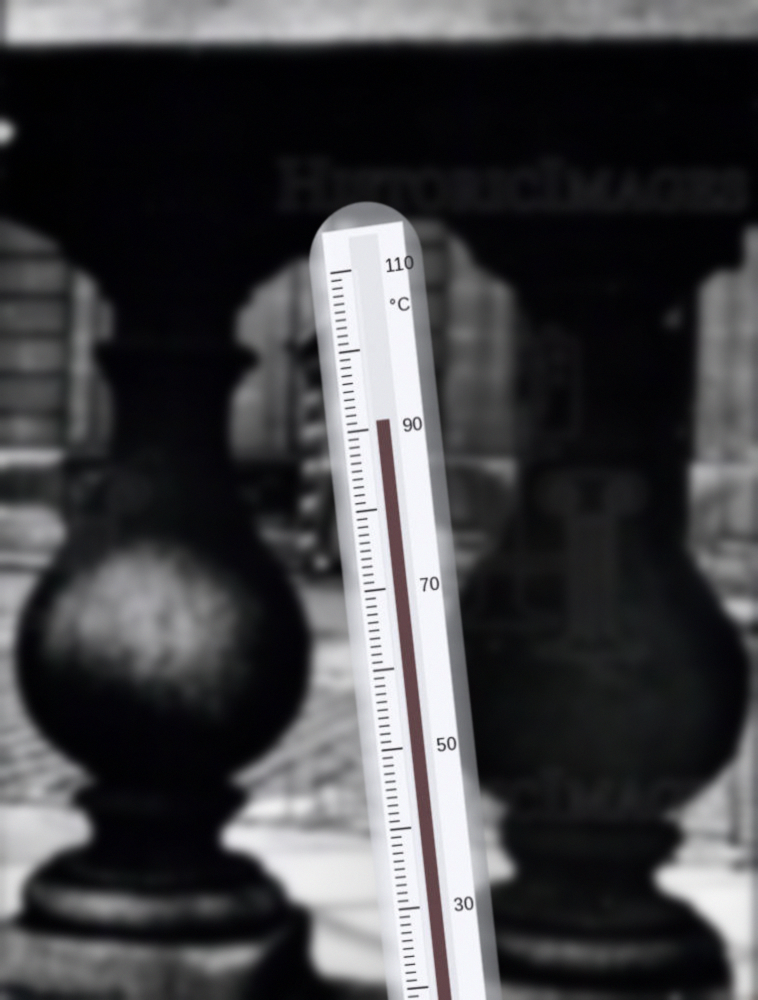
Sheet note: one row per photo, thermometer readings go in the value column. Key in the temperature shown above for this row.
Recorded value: 91 °C
